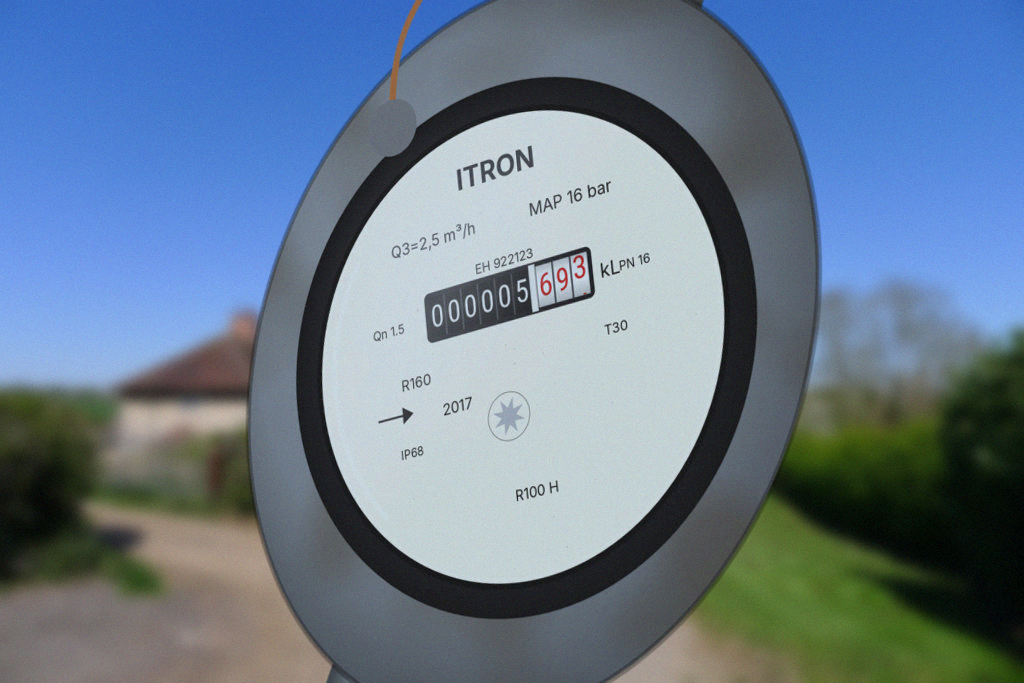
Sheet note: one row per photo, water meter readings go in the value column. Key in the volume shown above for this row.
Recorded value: 5.693 kL
